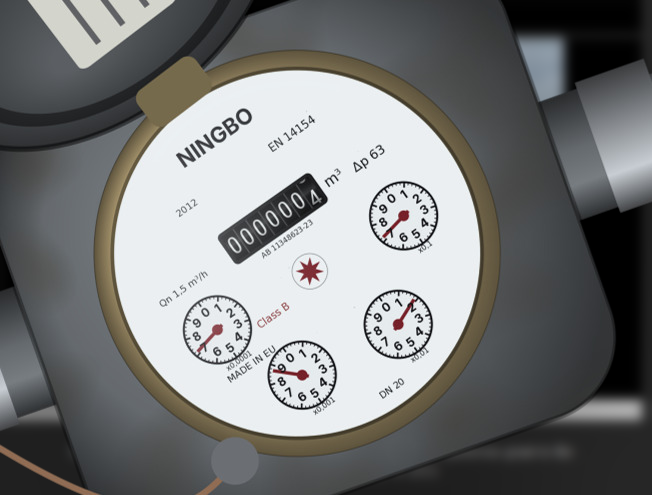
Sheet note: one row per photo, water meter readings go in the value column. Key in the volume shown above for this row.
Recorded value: 3.7187 m³
